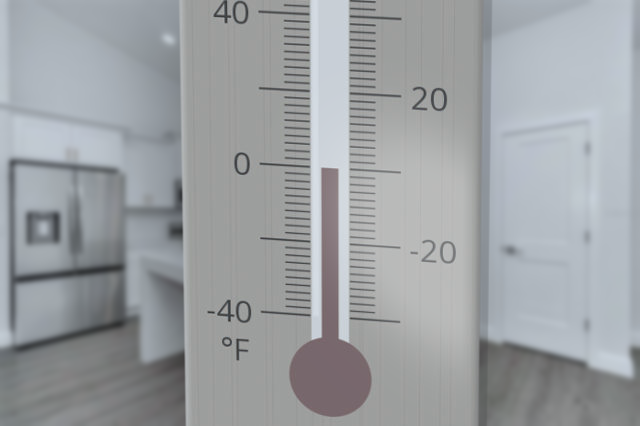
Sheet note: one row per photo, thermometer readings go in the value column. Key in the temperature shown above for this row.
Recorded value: 0 °F
